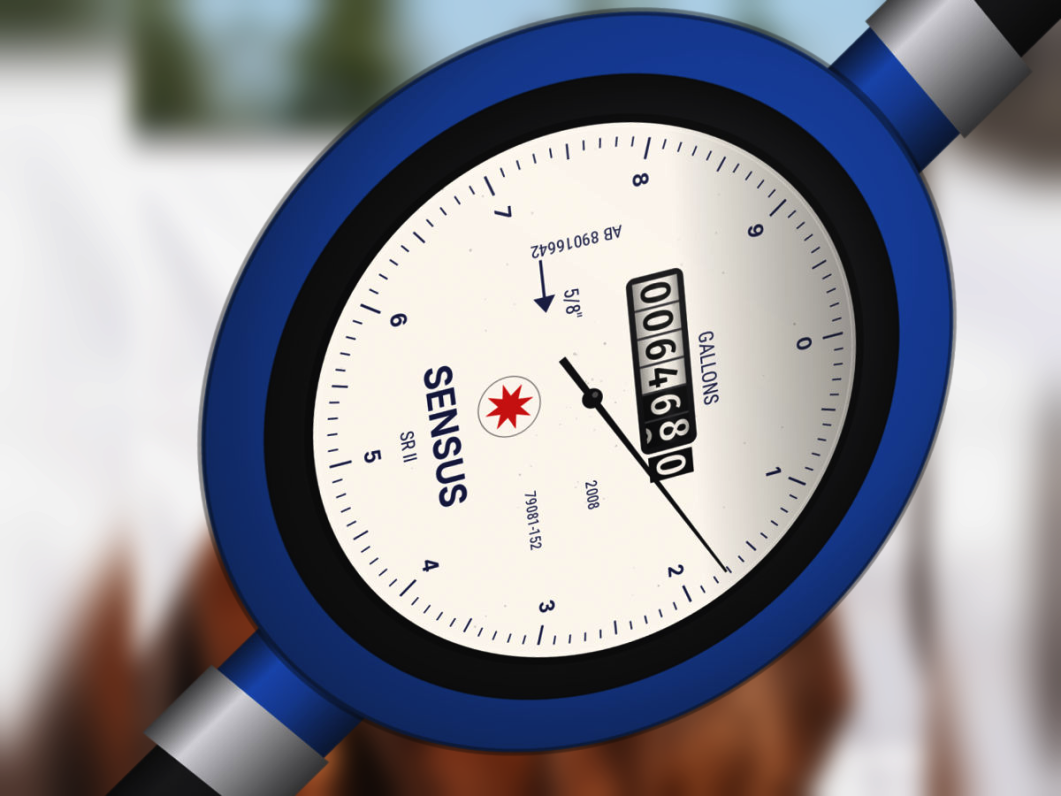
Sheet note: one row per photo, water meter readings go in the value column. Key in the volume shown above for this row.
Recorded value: 64681.7 gal
